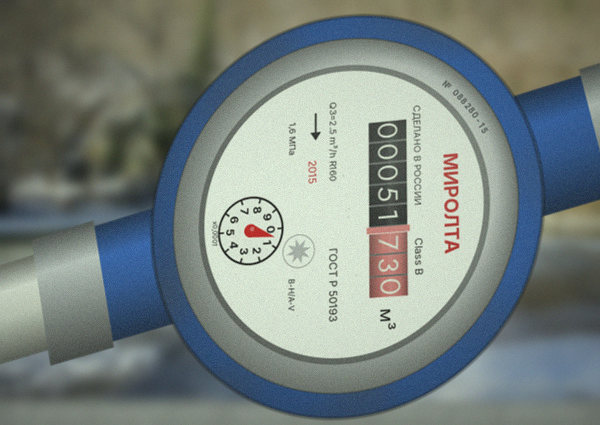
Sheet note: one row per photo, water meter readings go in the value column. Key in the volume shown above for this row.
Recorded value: 51.7300 m³
